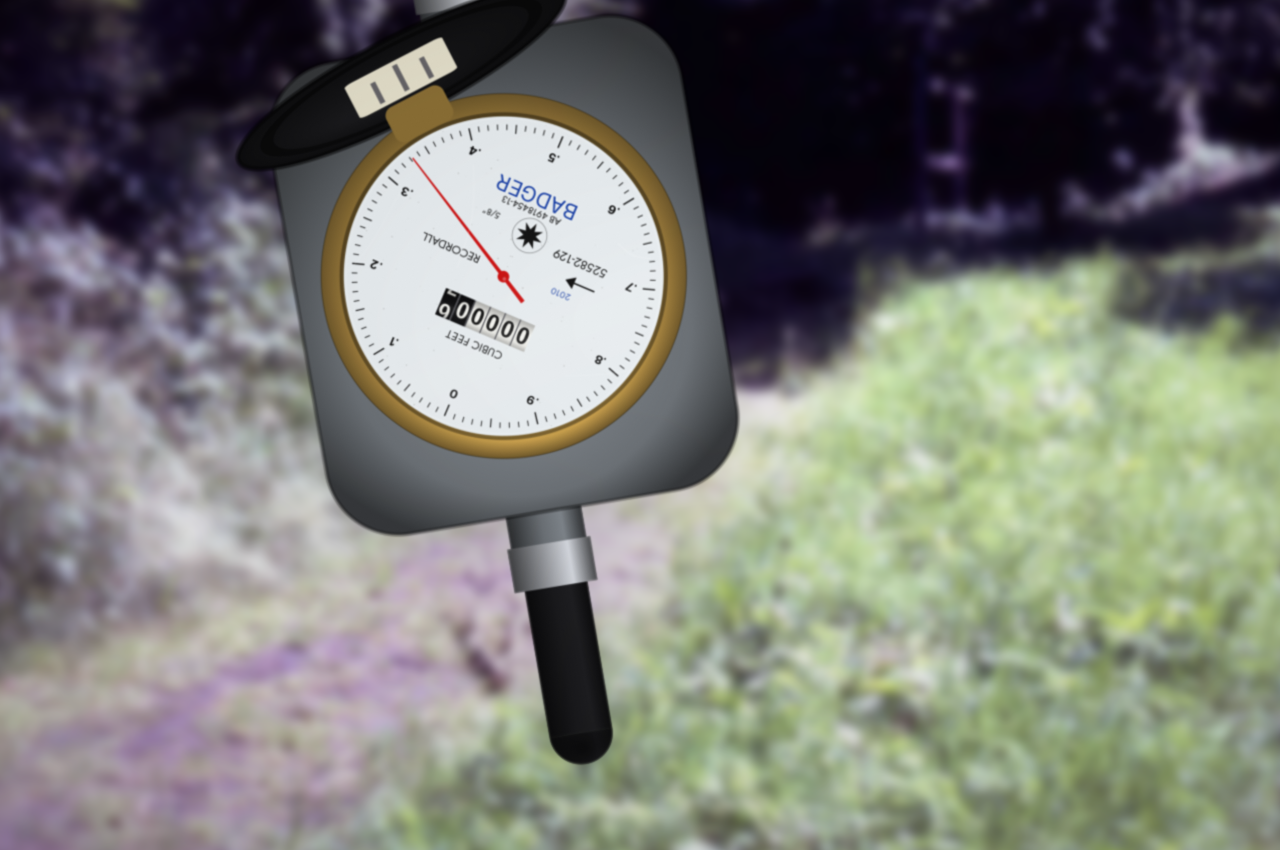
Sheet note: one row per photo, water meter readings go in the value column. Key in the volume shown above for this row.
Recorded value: 6.33 ft³
